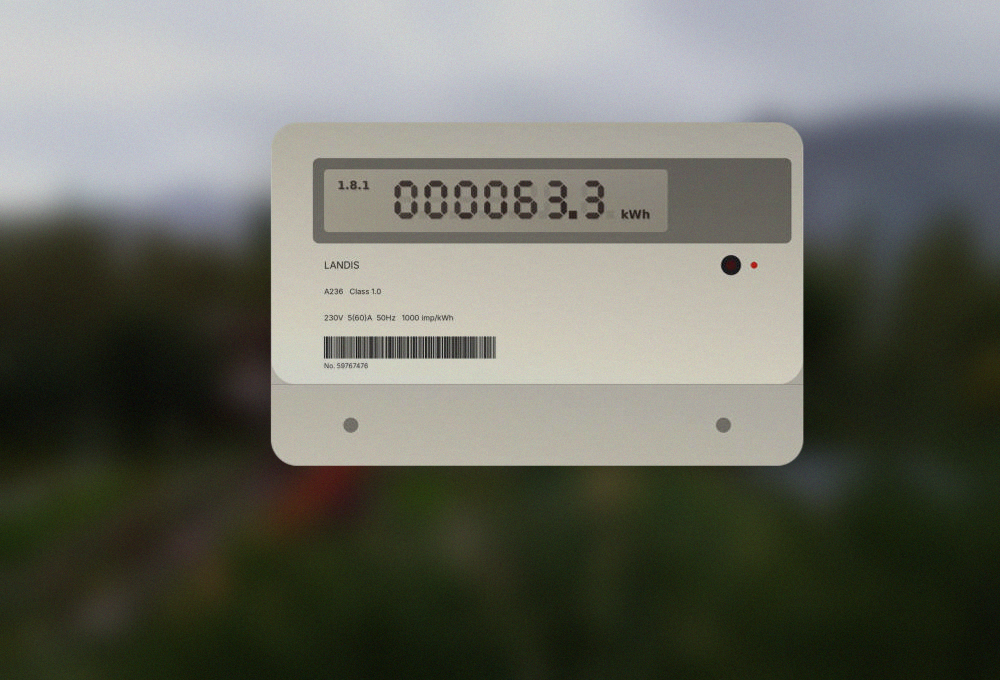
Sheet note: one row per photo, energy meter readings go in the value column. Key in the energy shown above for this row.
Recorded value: 63.3 kWh
